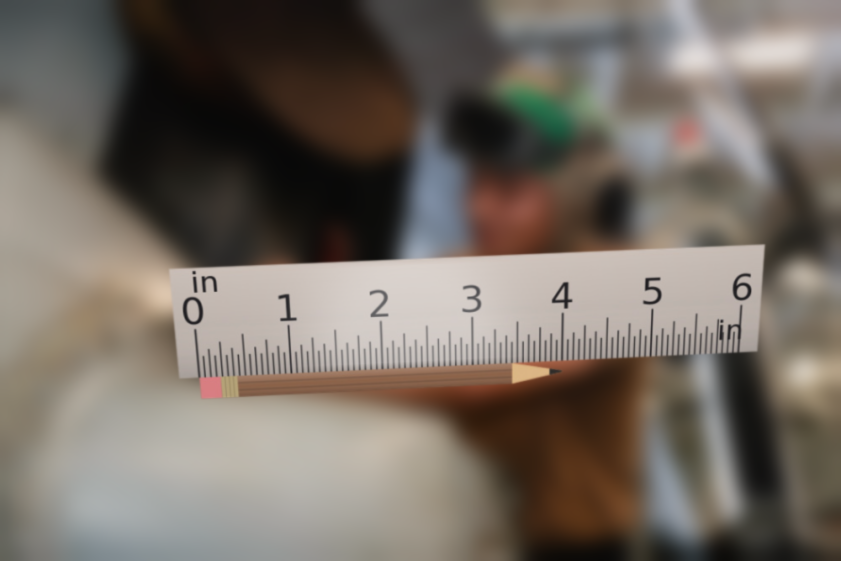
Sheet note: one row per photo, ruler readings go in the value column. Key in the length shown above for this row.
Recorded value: 4 in
